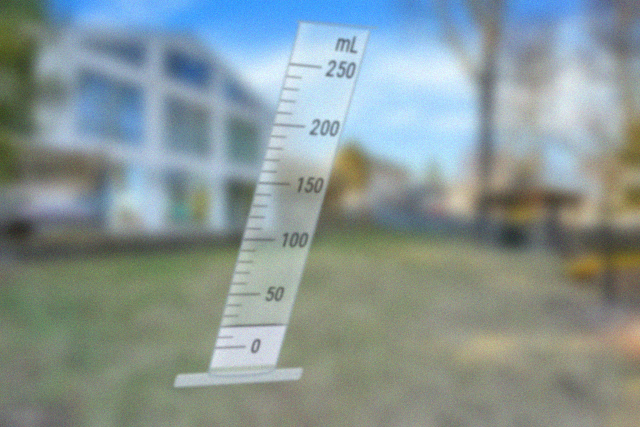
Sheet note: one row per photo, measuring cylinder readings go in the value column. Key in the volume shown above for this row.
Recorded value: 20 mL
